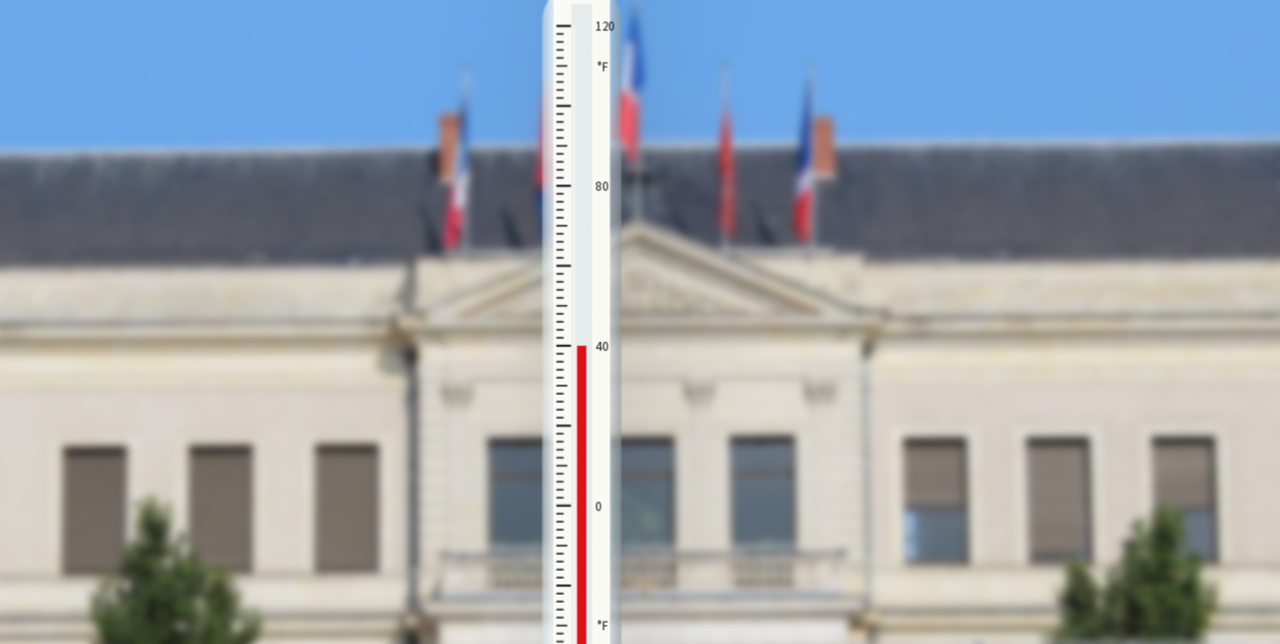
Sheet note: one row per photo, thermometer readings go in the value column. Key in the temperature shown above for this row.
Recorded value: 40 °F
